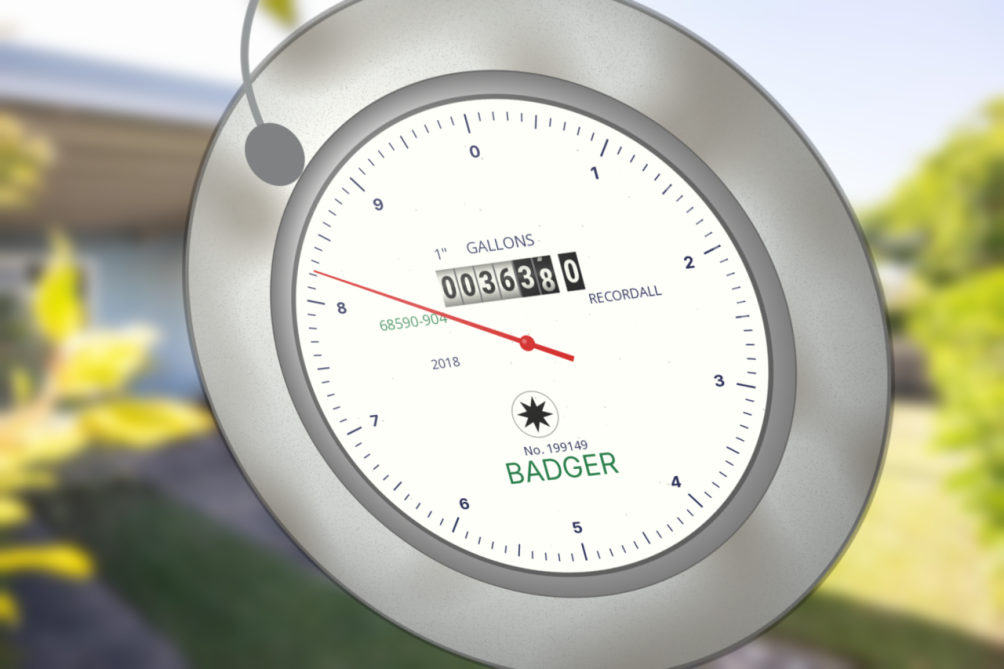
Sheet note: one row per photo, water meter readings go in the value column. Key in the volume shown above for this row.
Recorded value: 36378.2 gal
